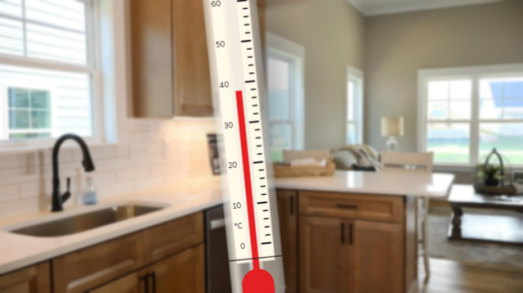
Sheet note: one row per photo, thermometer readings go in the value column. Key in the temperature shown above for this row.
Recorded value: 38 °C
